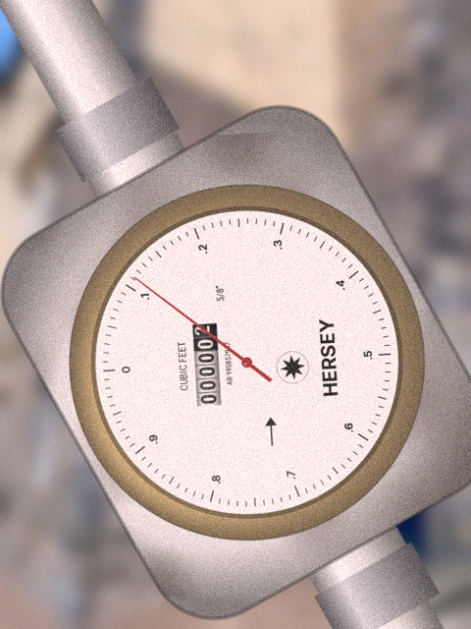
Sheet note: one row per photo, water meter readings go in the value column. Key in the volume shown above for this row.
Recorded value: 2.11 ft³
